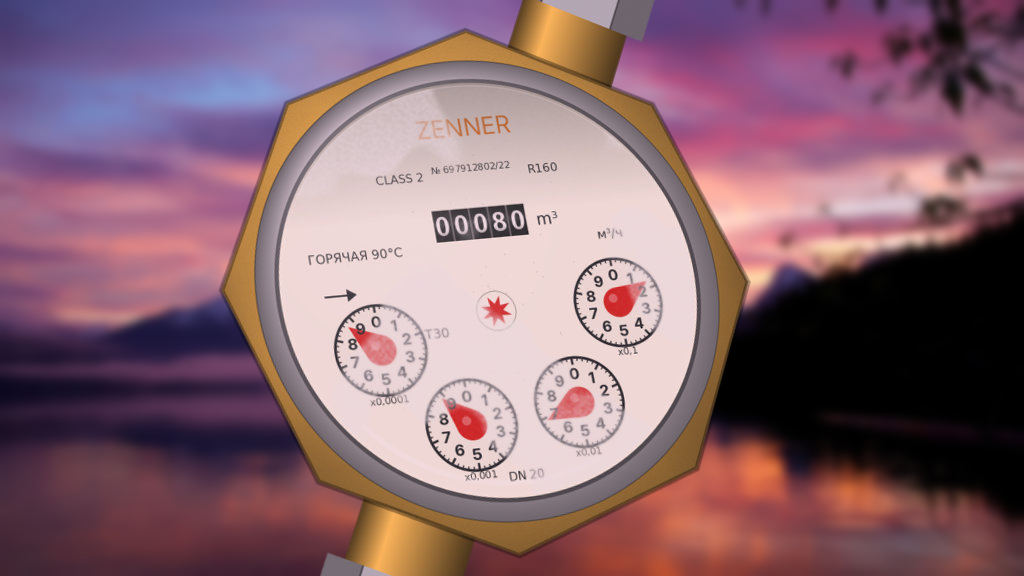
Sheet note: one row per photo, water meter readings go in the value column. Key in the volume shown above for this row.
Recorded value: 80.1688 m³
